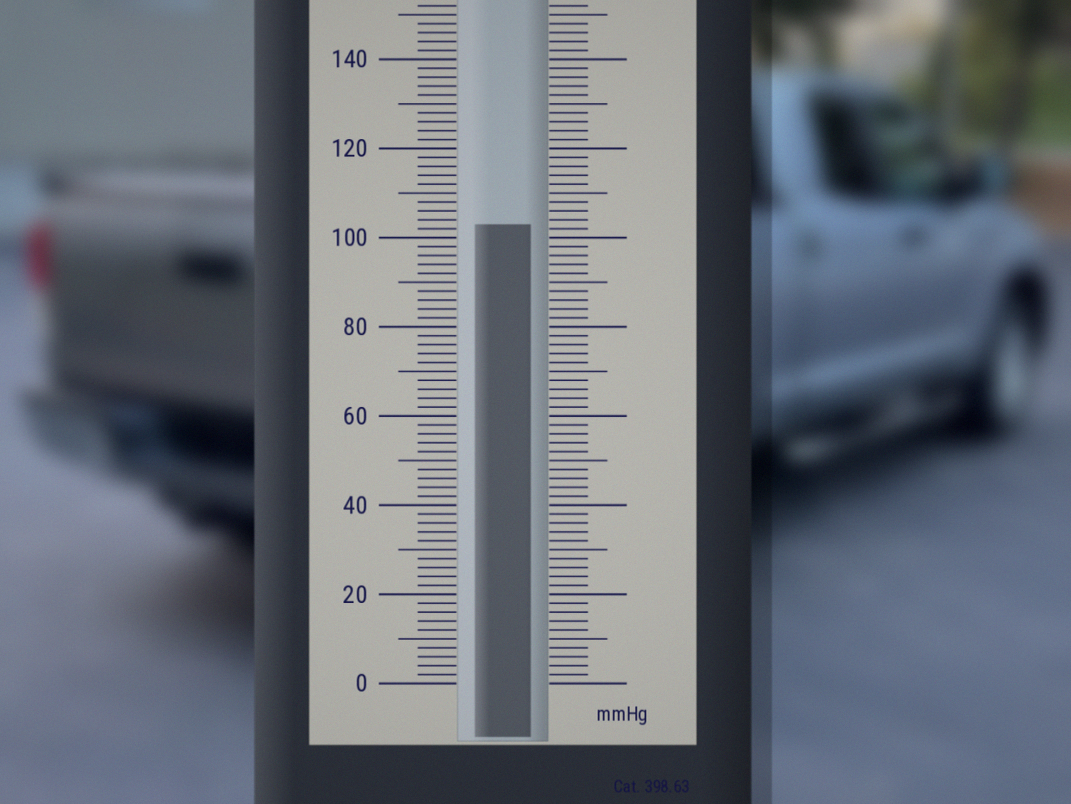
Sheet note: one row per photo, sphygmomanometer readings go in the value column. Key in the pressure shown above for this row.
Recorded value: 103 mmHg
